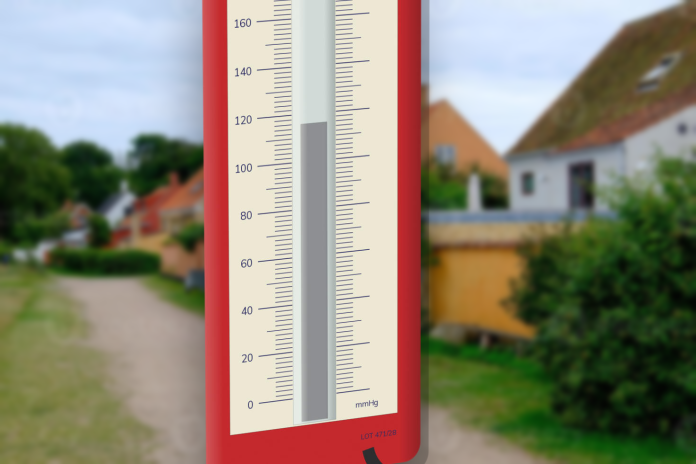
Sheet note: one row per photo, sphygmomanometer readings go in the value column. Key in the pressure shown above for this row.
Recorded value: 116 mmHg
